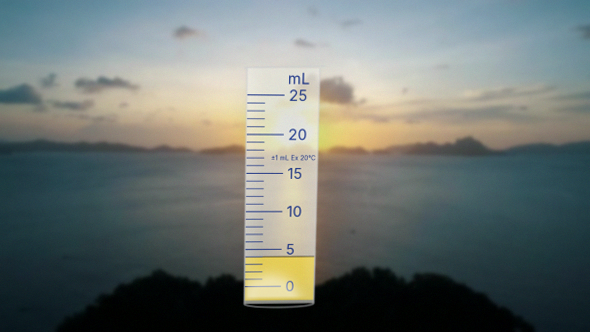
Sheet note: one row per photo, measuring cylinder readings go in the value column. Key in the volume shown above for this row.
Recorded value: 4 mL
